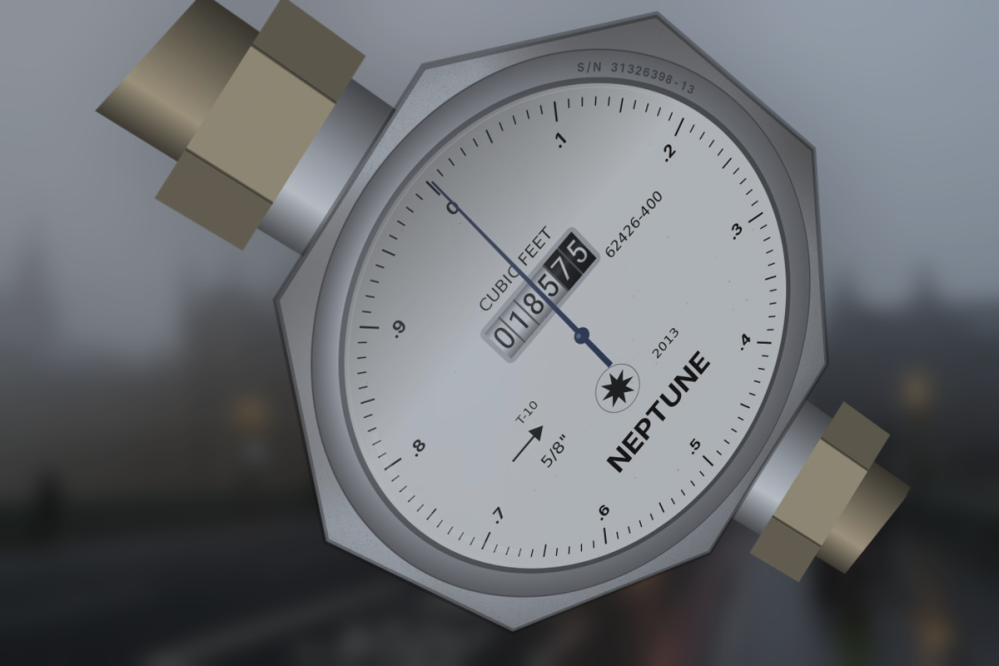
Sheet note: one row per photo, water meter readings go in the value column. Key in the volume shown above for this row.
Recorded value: 18575.00 ft³
